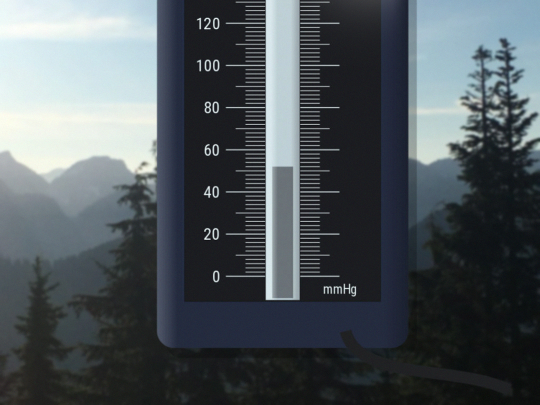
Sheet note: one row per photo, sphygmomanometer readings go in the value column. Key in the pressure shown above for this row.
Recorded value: 52 mmHg
